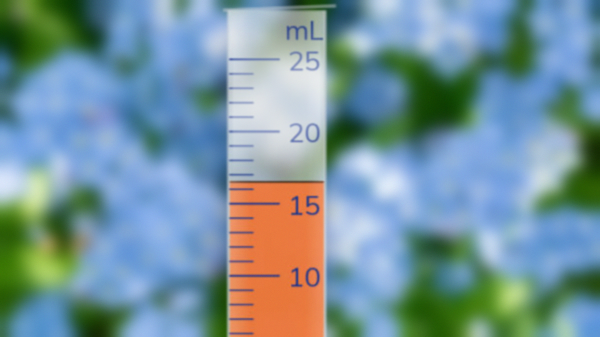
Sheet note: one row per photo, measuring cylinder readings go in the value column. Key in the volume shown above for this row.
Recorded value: 16.5 mL
